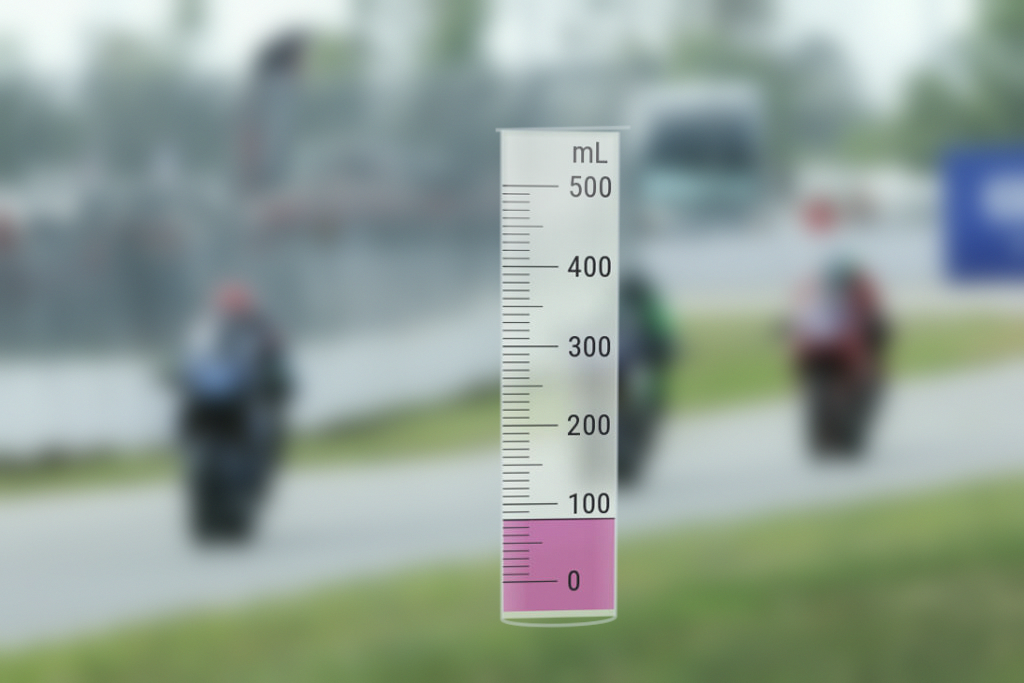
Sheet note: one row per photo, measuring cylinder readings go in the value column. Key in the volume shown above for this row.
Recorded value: 80 mL
